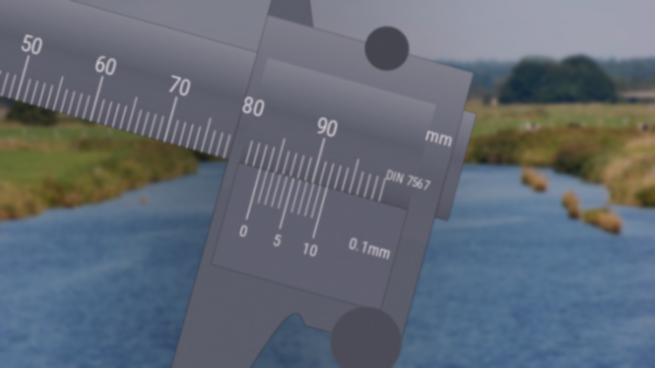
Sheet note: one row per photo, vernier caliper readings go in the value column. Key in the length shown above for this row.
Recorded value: 83.0 mm
